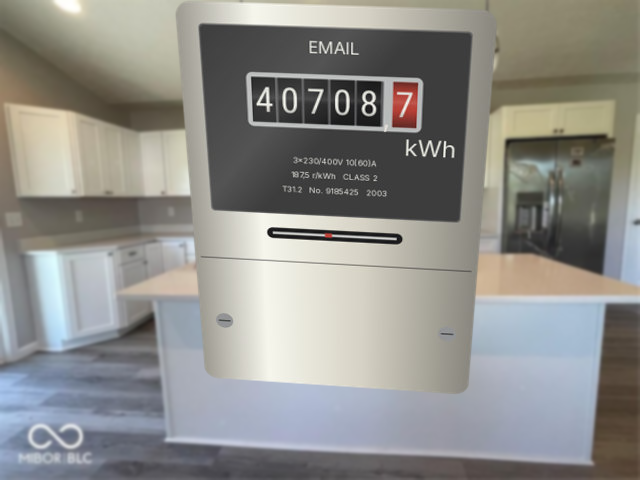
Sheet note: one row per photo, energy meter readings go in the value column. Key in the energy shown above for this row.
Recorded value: 40708.7 kWh
